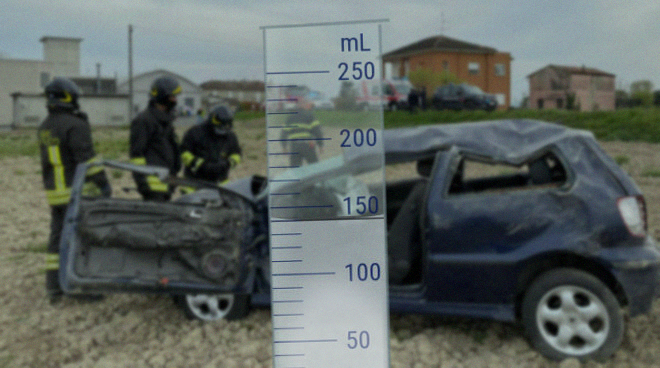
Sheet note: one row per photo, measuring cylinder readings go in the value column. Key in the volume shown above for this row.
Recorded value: 140 mL
